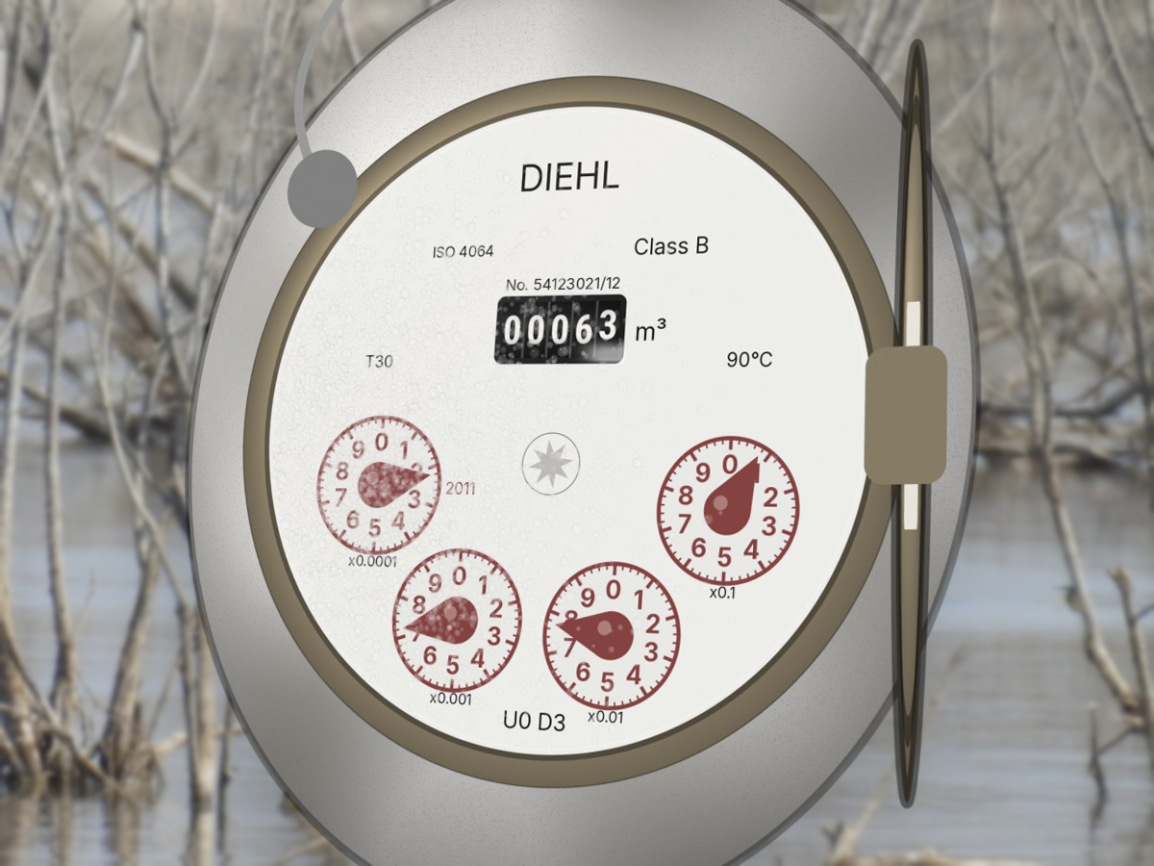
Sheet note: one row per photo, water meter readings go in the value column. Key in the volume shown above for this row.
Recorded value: 63.0772 m³
